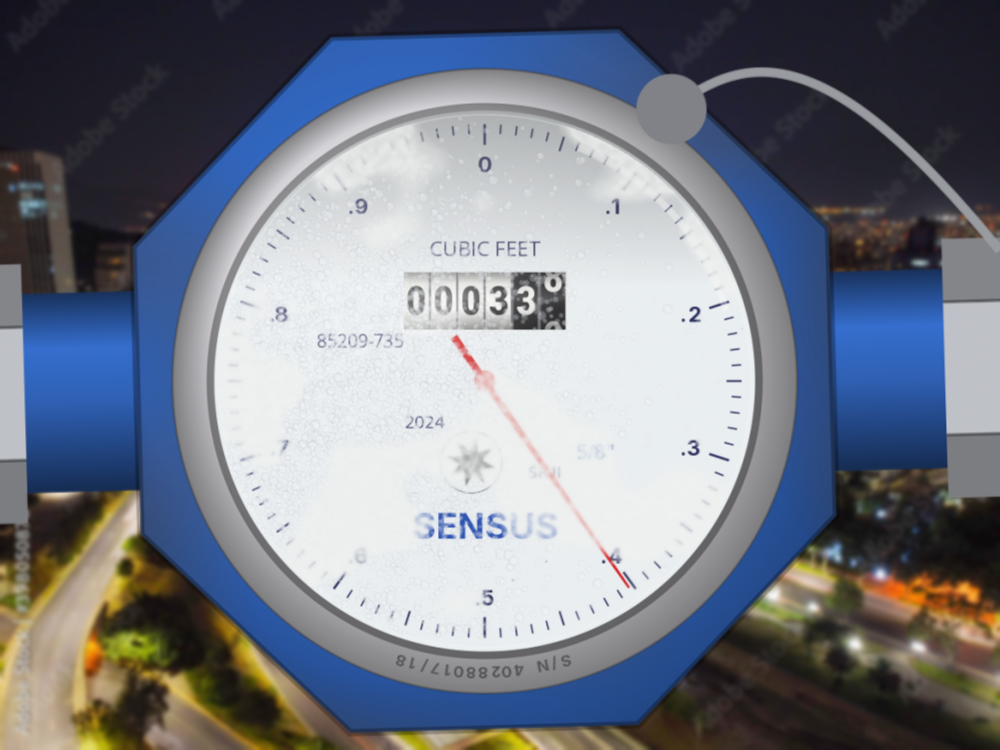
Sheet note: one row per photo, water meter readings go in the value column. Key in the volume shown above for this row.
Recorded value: 338.40 ft³
